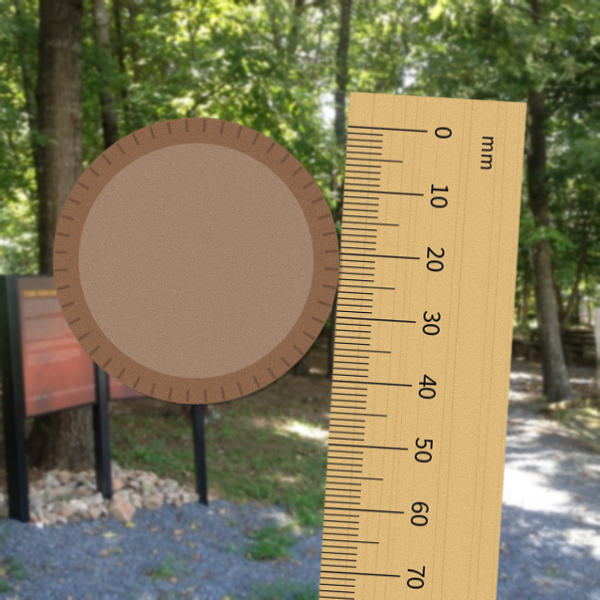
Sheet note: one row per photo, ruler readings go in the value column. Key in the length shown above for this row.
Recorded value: 45 mm
